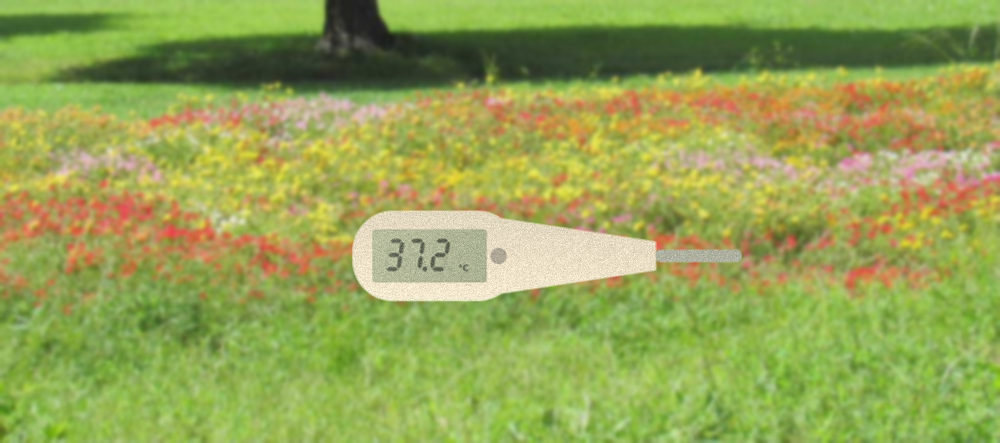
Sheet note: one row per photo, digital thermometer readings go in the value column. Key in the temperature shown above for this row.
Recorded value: 37.2 °C
